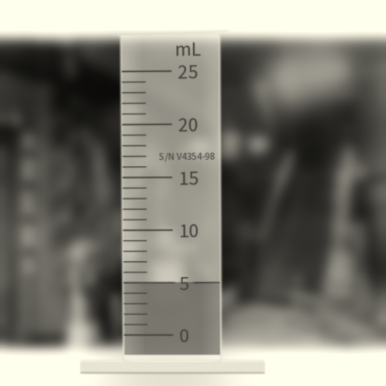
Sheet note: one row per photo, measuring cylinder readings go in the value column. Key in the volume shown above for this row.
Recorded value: 5 mL
